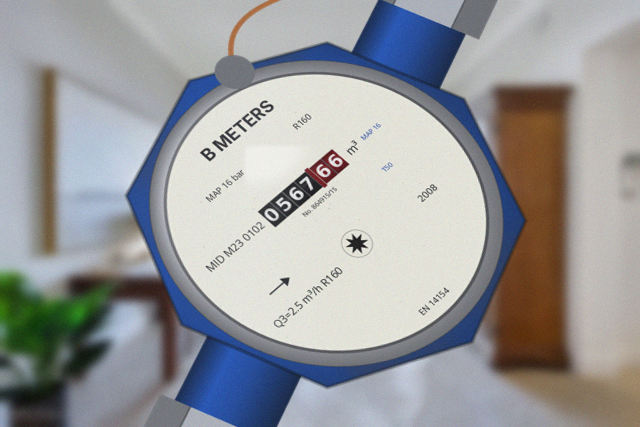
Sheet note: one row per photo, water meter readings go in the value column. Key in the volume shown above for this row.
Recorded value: 567.66 m³
